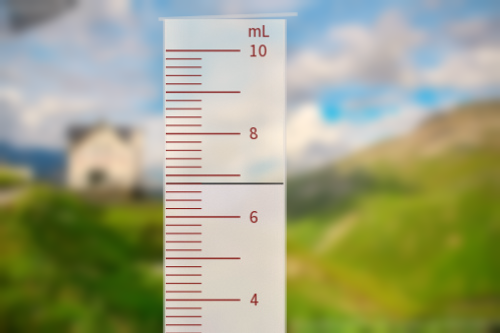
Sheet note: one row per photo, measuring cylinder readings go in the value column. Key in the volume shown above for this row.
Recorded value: 6.8 mL
